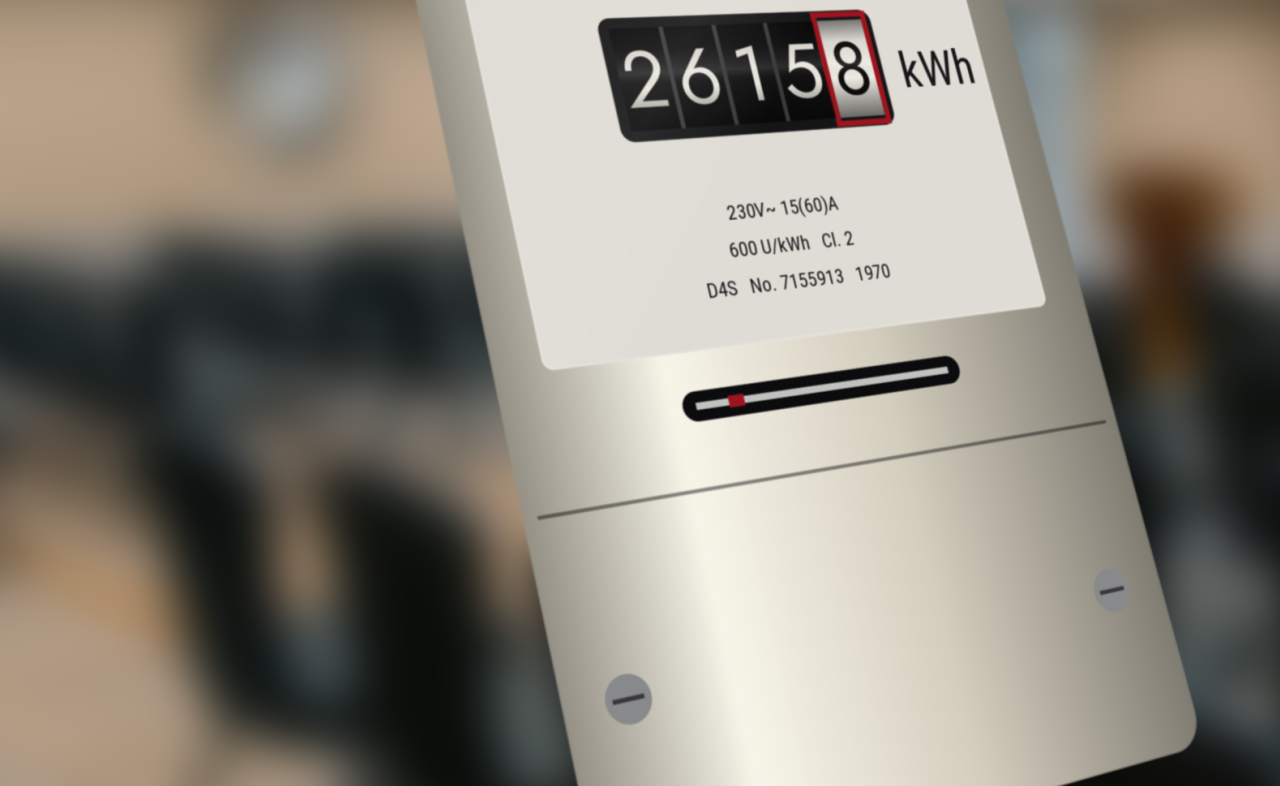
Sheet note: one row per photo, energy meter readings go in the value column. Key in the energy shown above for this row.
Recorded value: 2615.8 kWh
